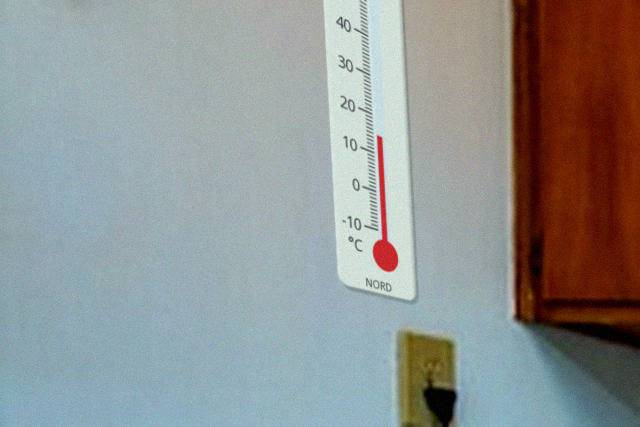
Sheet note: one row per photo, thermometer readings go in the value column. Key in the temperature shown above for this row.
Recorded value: 15 °C
